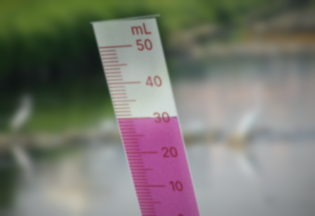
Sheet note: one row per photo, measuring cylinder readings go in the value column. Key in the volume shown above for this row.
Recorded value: 30 mL
